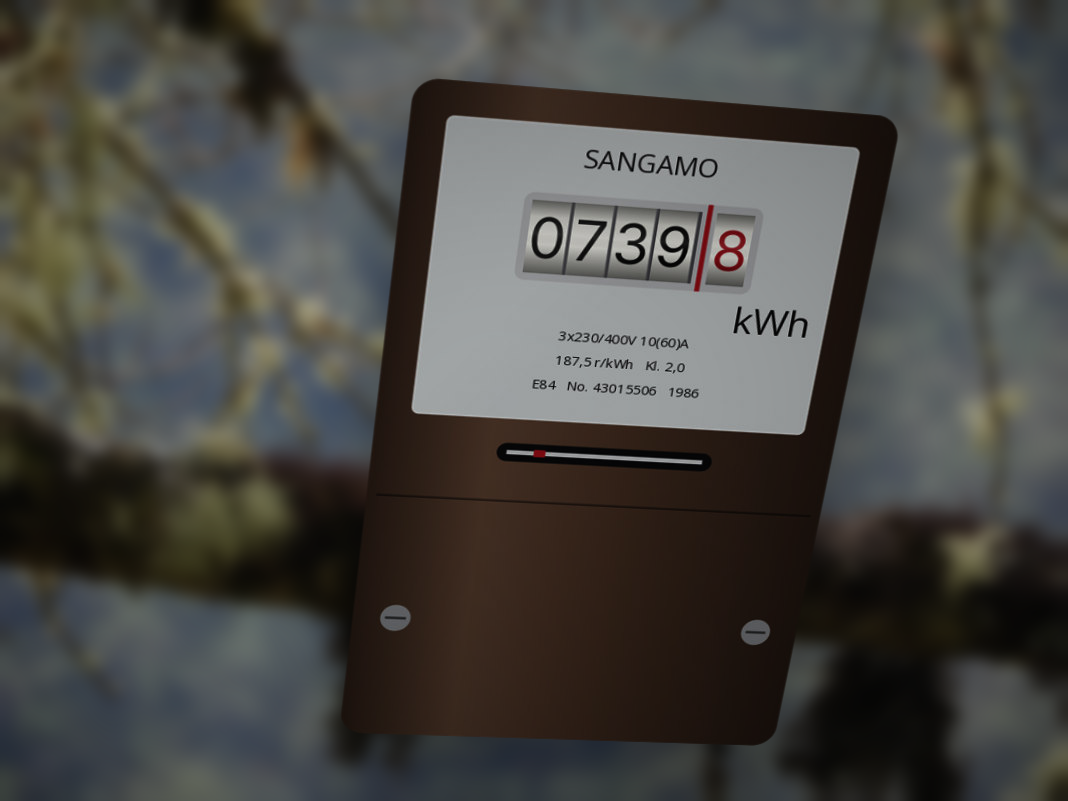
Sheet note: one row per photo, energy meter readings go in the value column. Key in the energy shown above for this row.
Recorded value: 739.8 kWh
